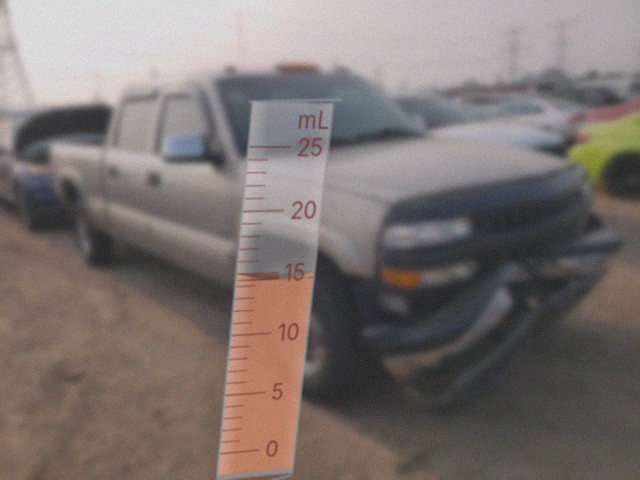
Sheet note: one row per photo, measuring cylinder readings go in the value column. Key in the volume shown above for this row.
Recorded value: 14.5 mL
